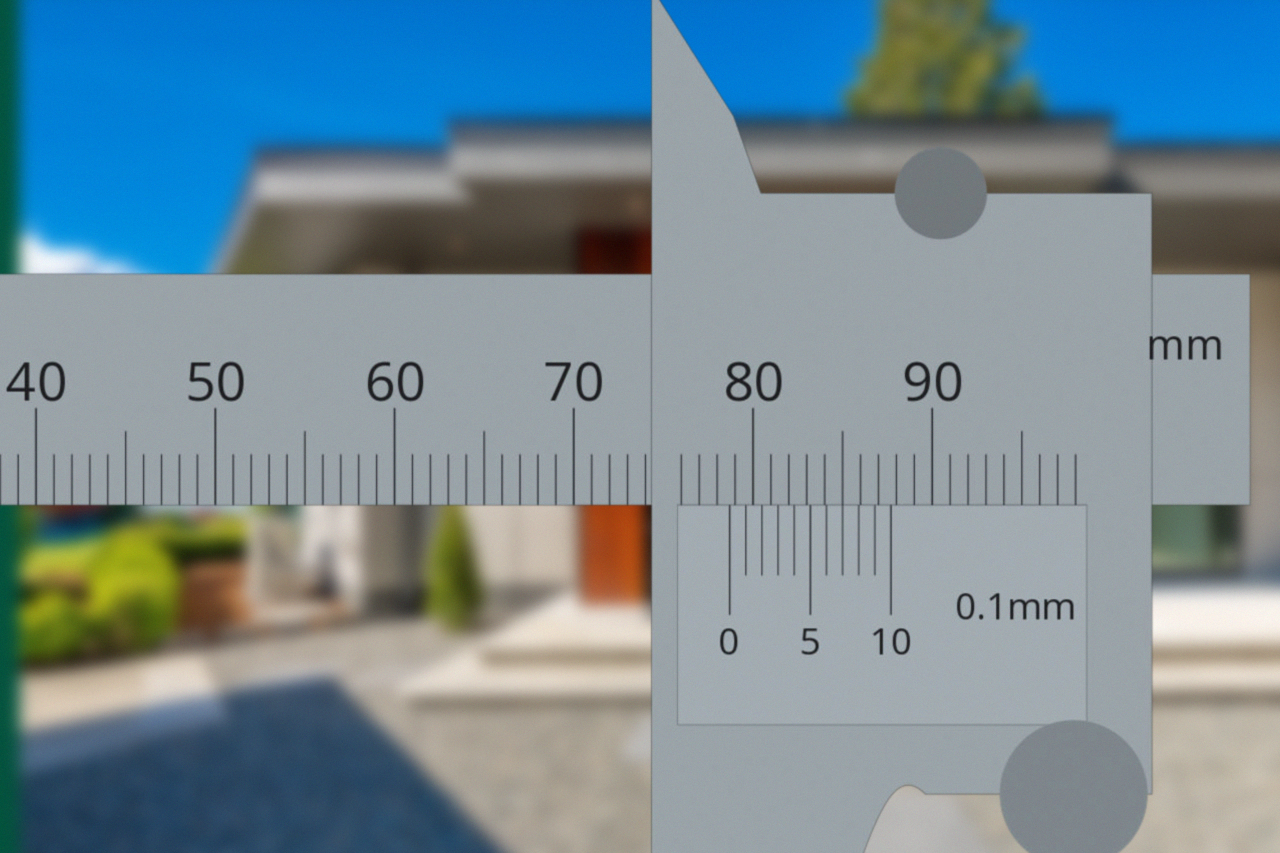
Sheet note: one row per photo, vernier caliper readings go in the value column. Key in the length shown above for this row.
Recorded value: 78.7 mm
